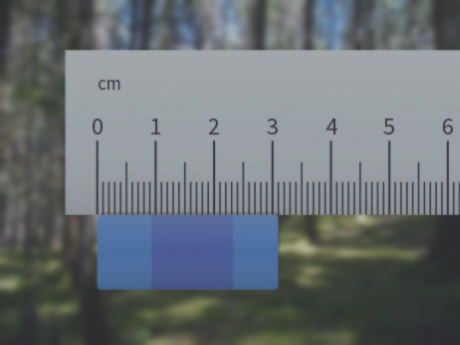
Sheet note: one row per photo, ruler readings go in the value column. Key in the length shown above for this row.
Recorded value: 3.1 cm
